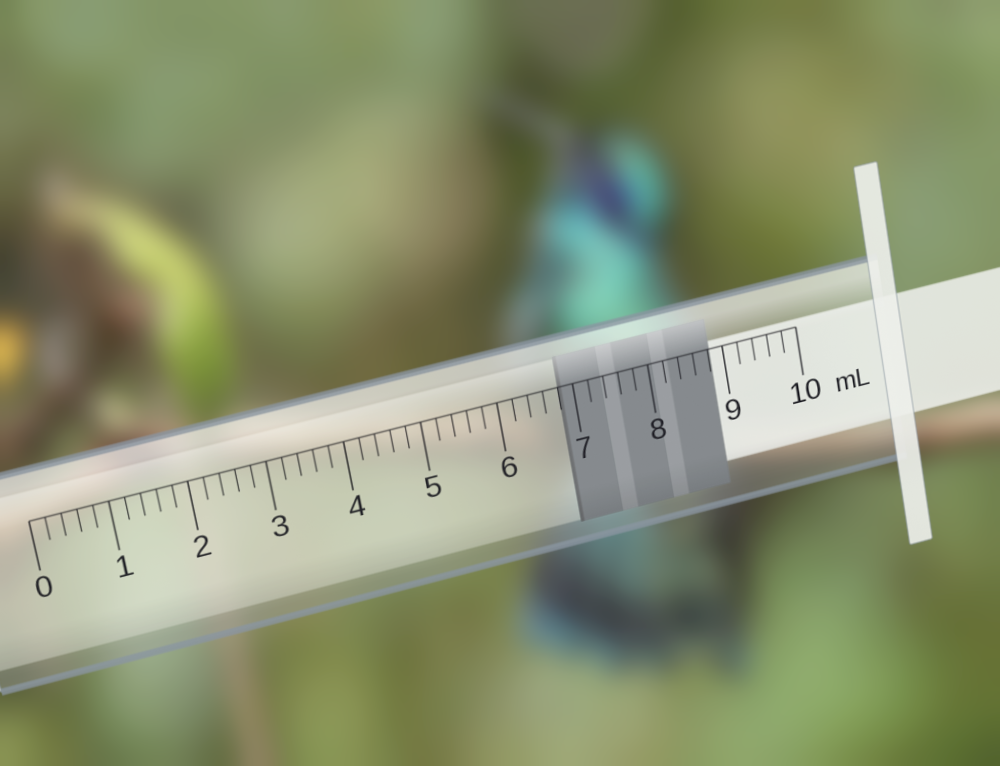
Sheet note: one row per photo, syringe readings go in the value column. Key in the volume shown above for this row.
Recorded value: 6.8 mL
